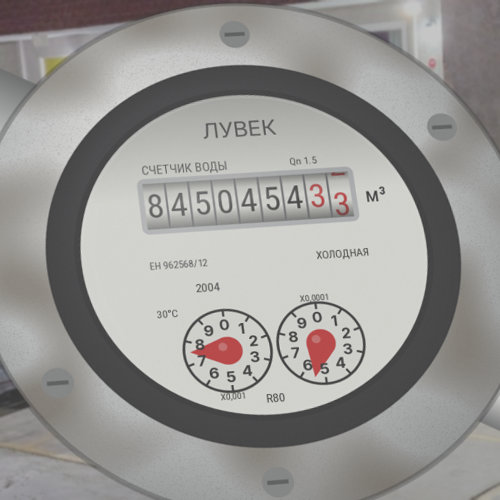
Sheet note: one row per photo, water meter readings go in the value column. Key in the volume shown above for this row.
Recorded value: 8450454.3275 m³
